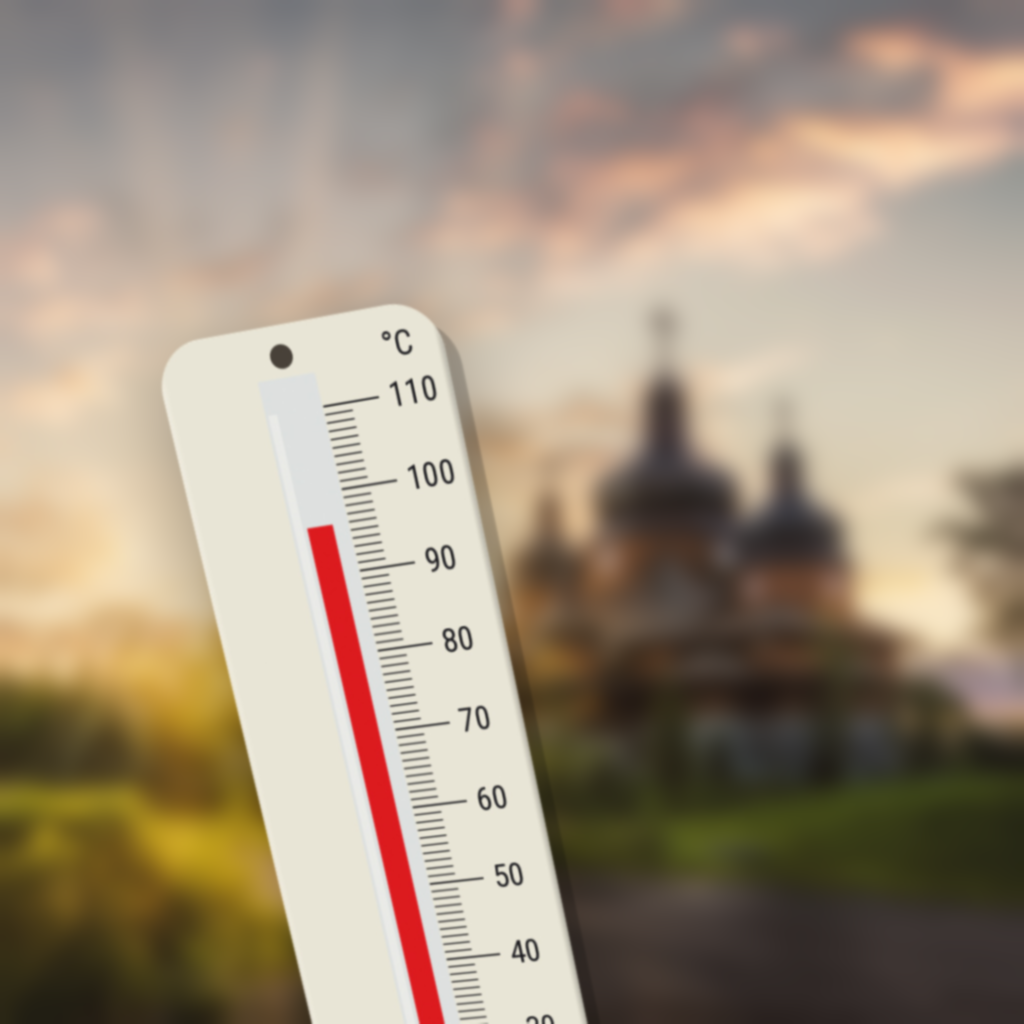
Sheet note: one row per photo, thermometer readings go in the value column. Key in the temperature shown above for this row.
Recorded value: 96 °C
